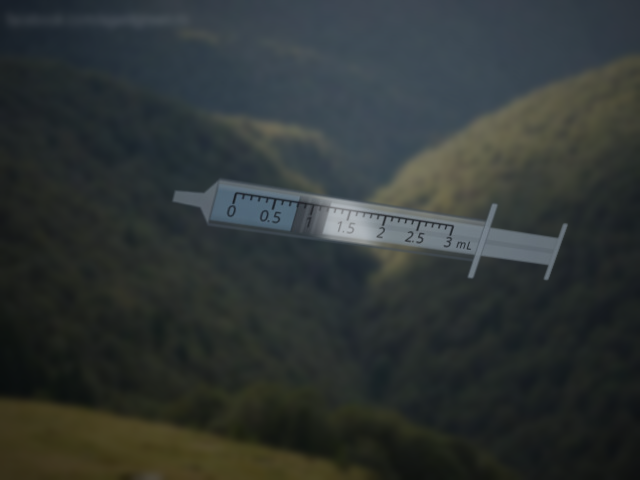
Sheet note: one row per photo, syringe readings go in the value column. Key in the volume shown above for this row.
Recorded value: 0.8 mL
